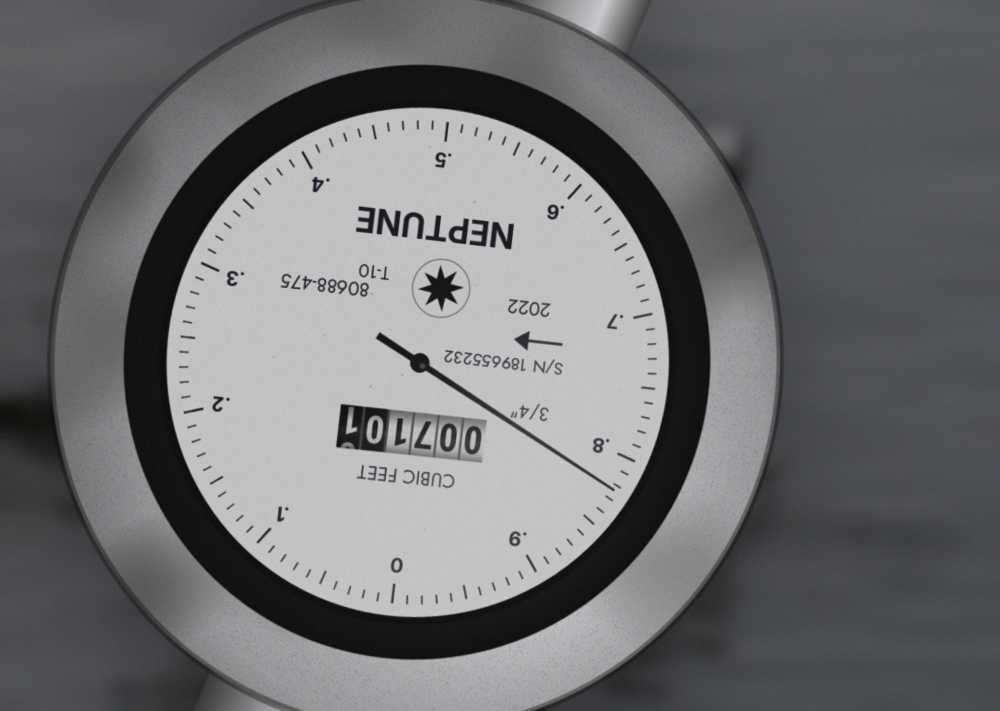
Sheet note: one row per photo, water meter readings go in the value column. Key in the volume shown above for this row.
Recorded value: 7100.82 ft³
